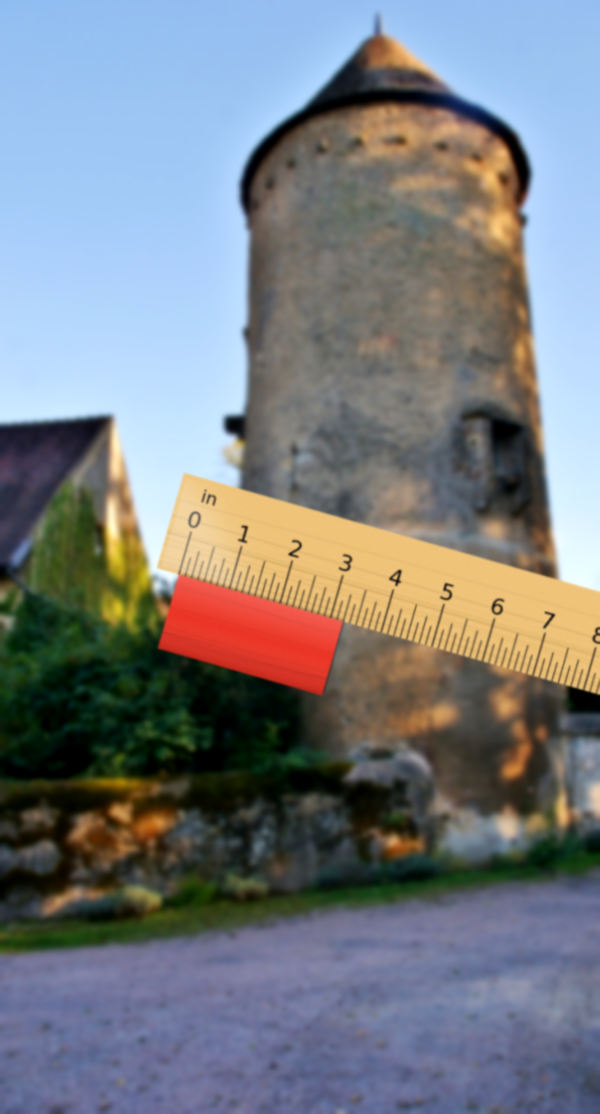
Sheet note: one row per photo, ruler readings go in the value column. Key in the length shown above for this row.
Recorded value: 3.25 in
